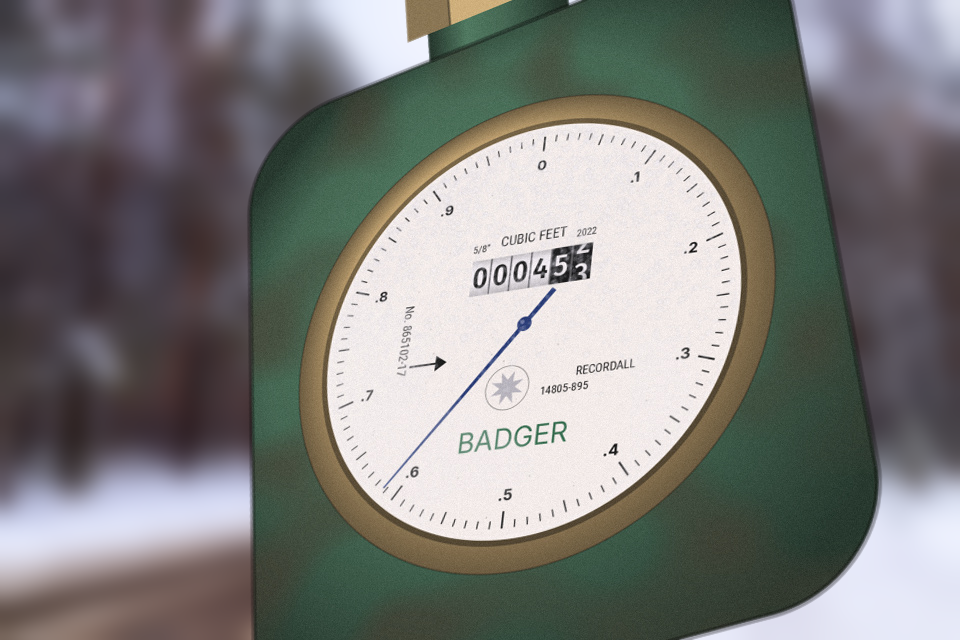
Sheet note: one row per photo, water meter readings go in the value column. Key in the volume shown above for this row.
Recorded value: 452.61 ft³
